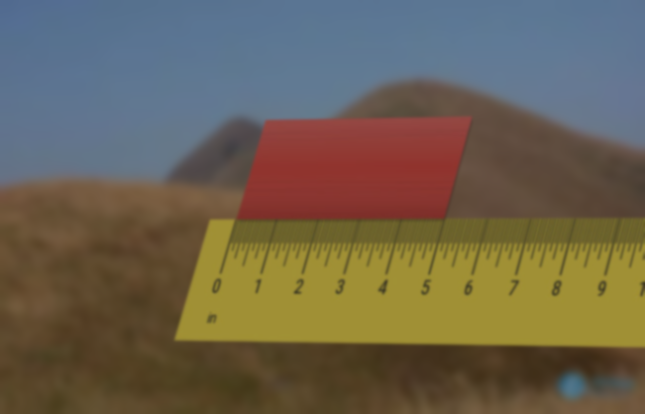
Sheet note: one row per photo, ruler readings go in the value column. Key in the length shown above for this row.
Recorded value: 5 in
